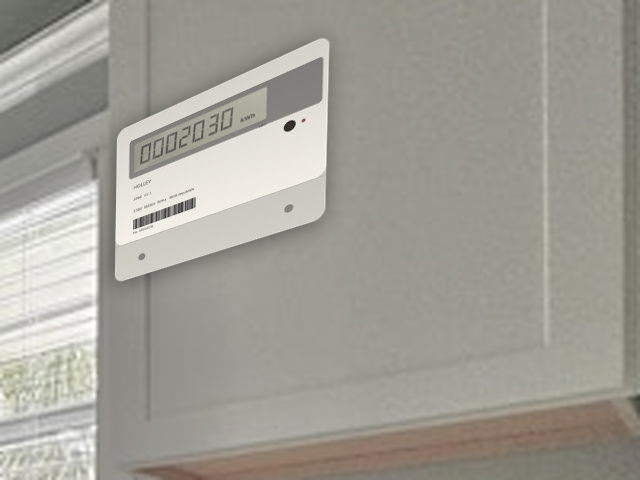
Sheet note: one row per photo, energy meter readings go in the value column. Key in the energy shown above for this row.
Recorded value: 2030 kWh
